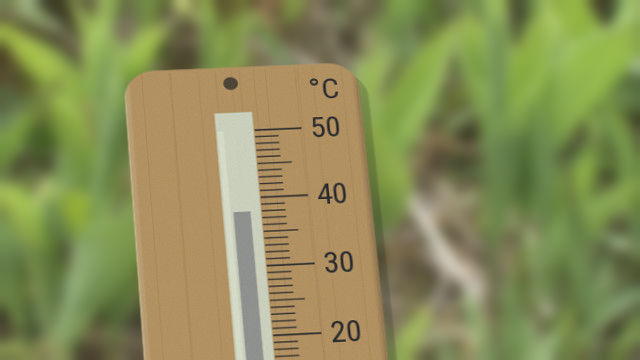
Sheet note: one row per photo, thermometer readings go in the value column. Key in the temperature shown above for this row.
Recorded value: 38 °C
